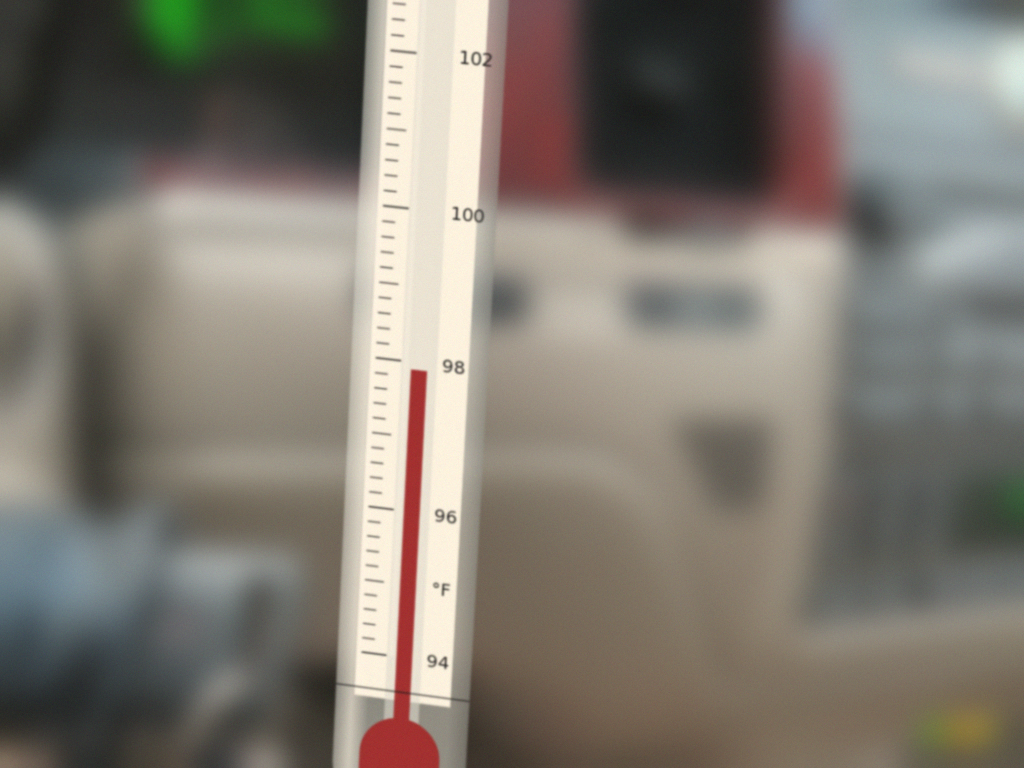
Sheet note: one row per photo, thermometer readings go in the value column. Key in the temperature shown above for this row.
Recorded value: 97.9 °F
